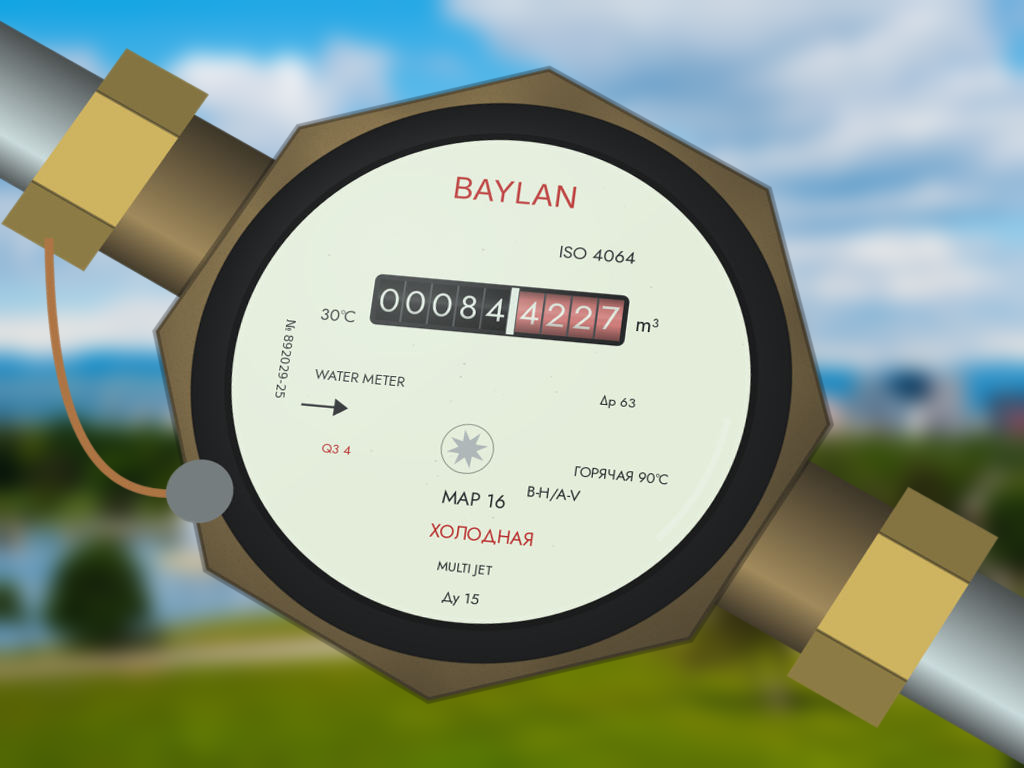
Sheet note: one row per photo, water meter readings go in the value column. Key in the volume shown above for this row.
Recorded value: 84.4227 m³
